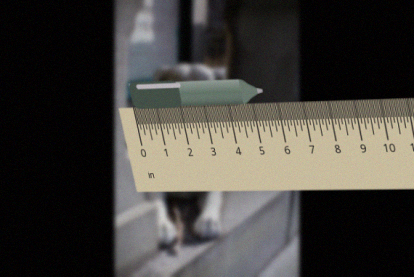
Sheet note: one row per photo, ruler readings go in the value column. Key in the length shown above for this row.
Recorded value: 5.5 in
